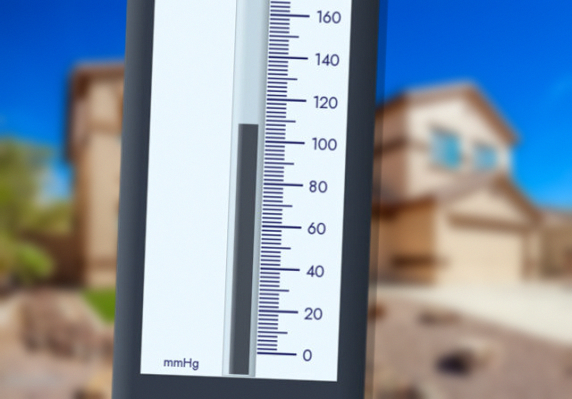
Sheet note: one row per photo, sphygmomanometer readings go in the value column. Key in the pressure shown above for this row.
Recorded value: 108 mmHg
